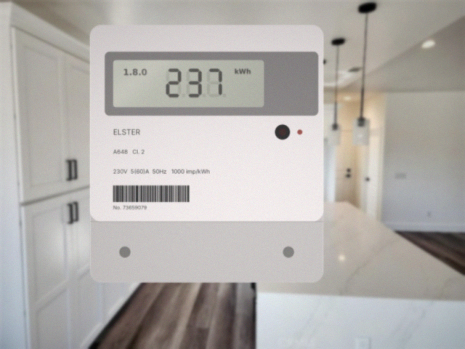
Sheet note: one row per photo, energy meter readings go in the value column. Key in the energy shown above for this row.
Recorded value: 237 kWh
